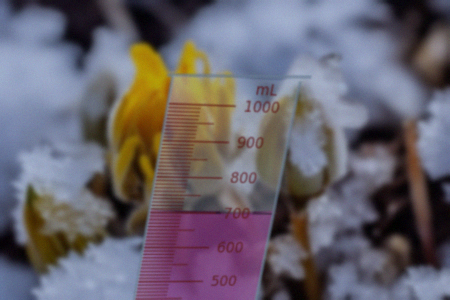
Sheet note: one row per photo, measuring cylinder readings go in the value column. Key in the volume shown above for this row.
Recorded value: 700 mL
